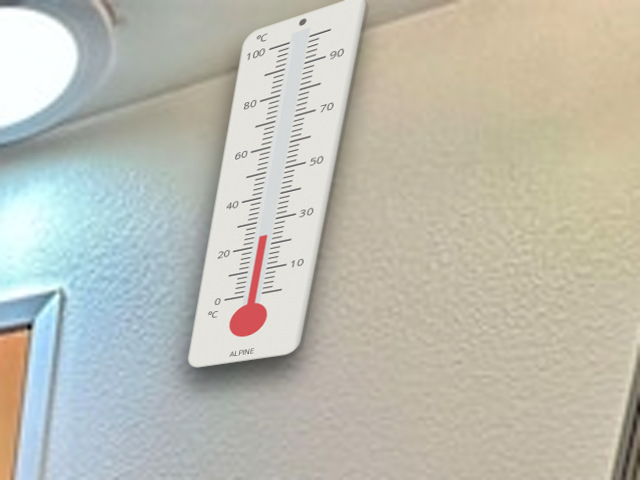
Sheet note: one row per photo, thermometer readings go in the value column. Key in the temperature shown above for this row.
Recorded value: 24 °C
